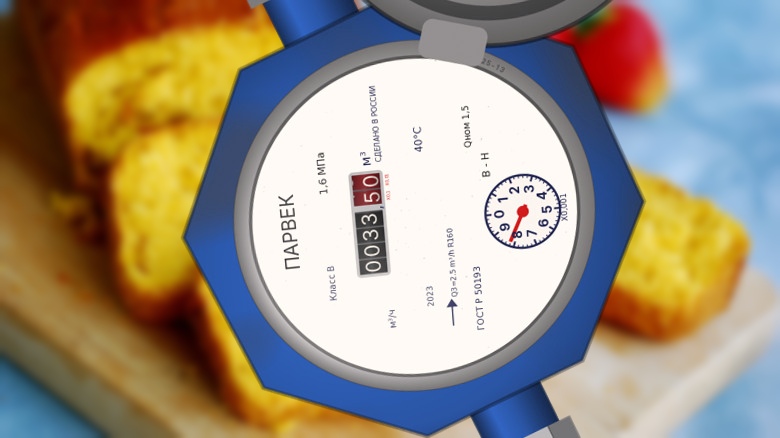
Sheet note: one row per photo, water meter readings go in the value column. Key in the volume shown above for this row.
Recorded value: 33.498 m³
